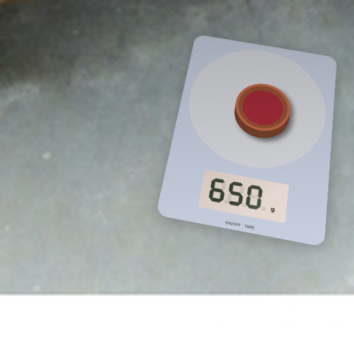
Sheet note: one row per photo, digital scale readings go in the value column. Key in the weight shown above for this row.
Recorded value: 650 g
